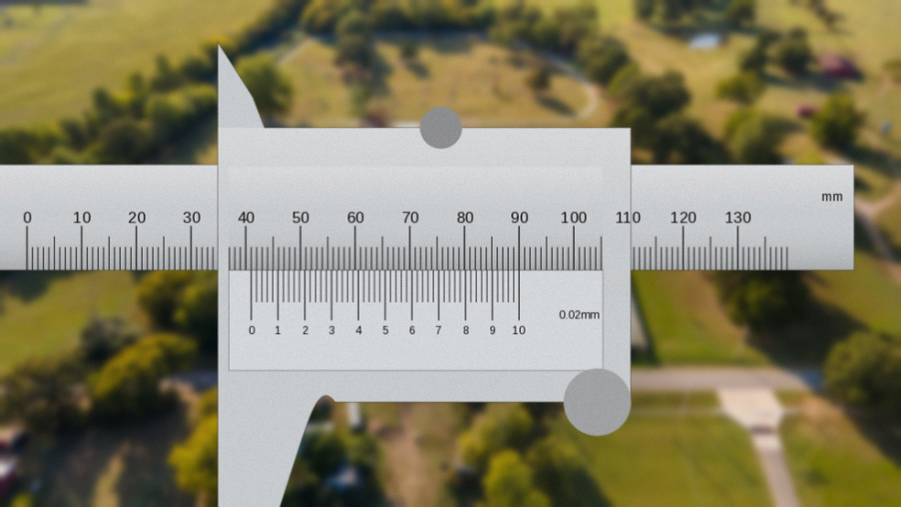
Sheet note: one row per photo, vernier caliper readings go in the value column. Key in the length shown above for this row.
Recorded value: 41.0 mm
